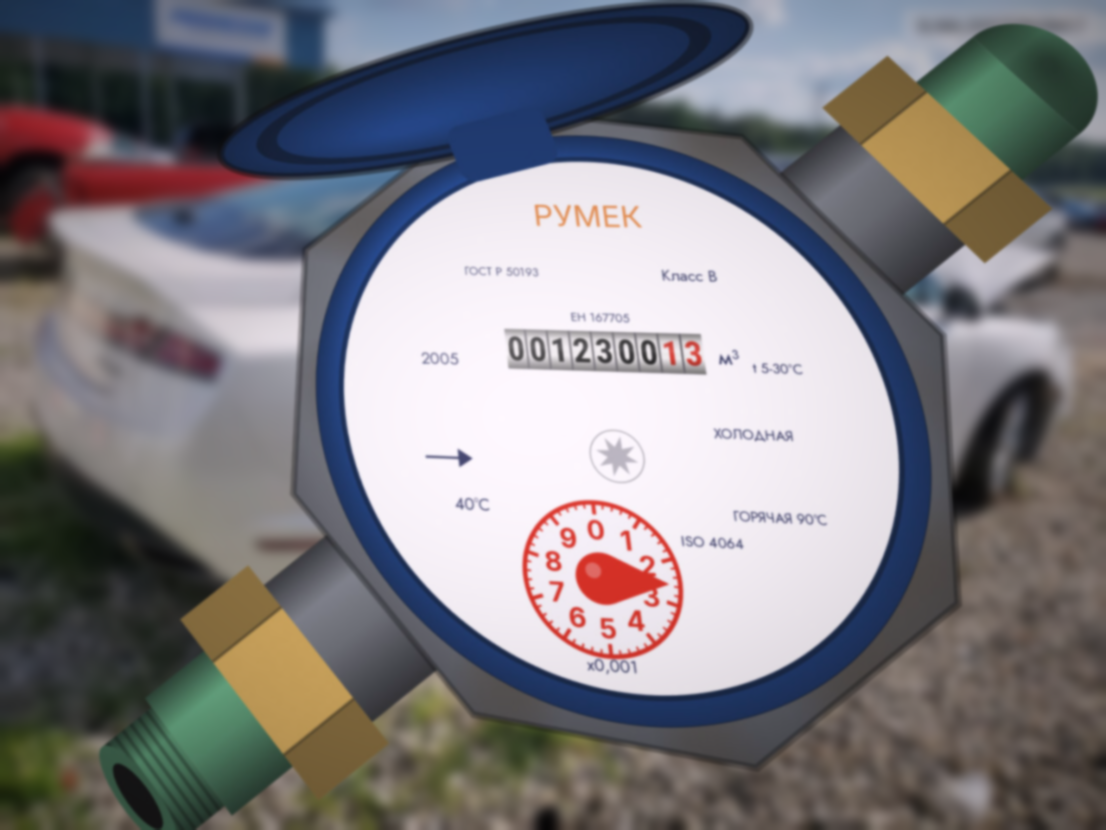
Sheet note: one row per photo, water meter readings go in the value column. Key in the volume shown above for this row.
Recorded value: 12300.132 m³
